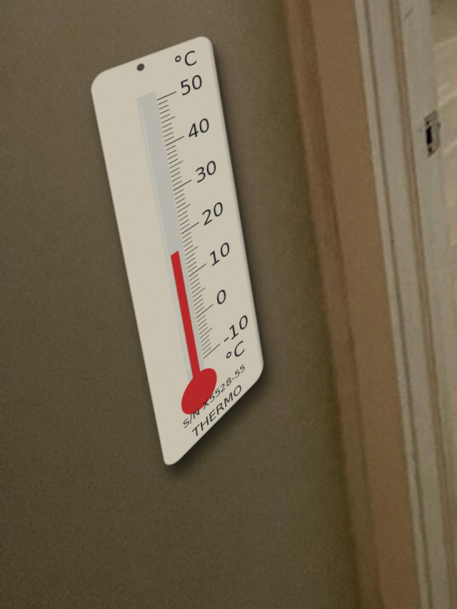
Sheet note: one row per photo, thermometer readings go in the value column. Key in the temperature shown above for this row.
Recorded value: 17 °C
